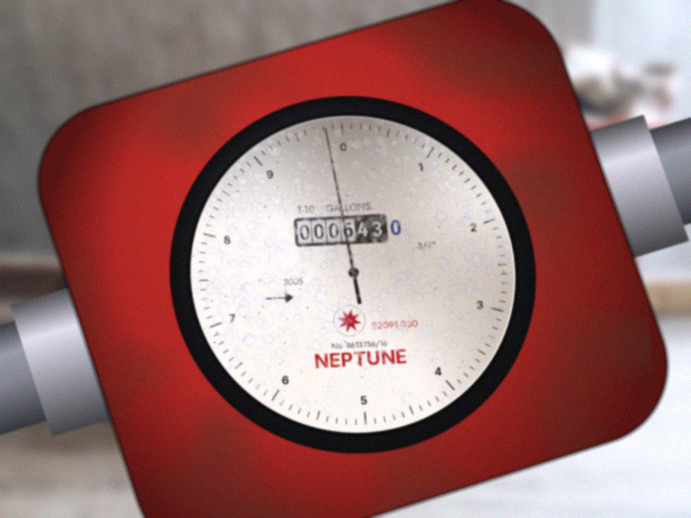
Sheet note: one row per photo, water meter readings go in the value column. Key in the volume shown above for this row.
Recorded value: 6429.8 gal
